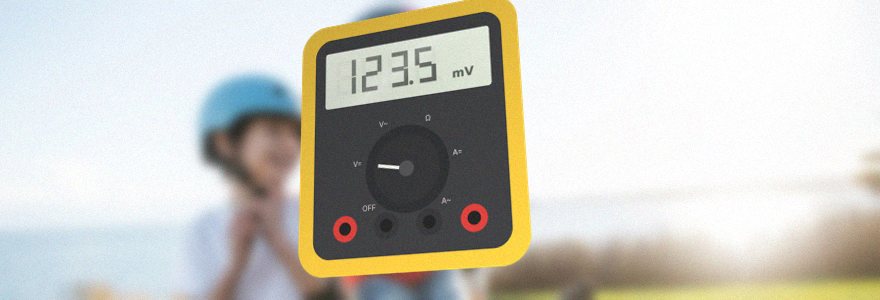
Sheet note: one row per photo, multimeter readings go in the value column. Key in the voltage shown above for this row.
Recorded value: 123.5 mV
